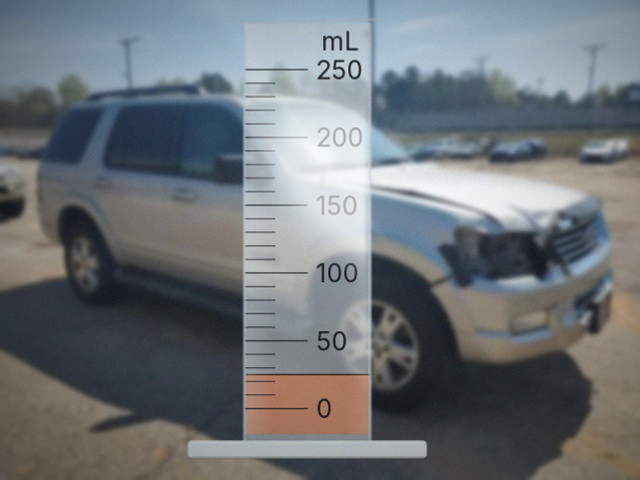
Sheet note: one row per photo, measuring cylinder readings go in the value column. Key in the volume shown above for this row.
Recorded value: 25 mL
